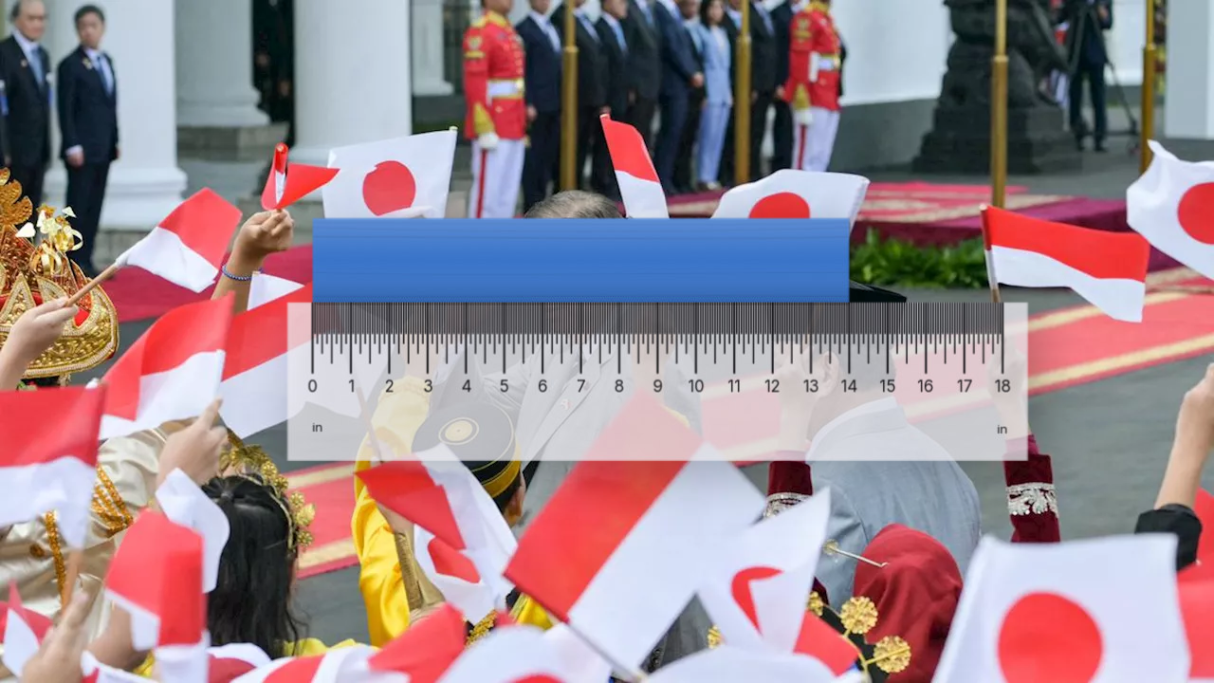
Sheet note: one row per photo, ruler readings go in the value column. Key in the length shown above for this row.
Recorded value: 14 in
